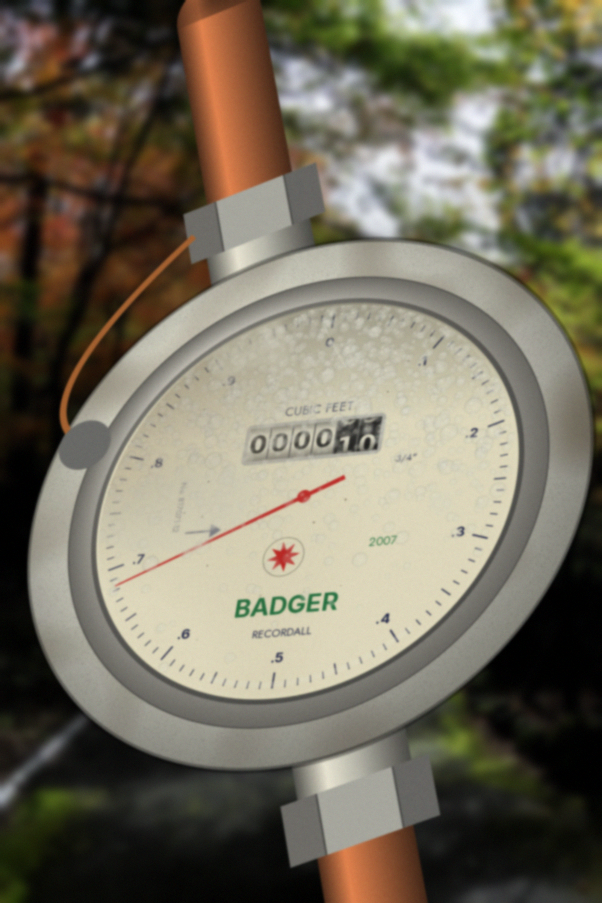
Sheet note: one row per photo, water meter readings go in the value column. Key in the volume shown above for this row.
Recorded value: 9.68 ft³
